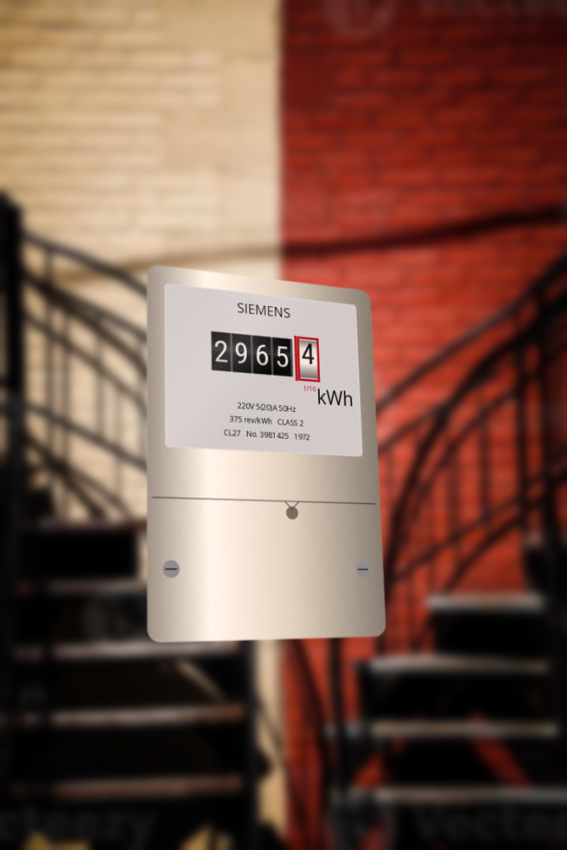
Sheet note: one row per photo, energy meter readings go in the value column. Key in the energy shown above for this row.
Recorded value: 2965.4 kWh
